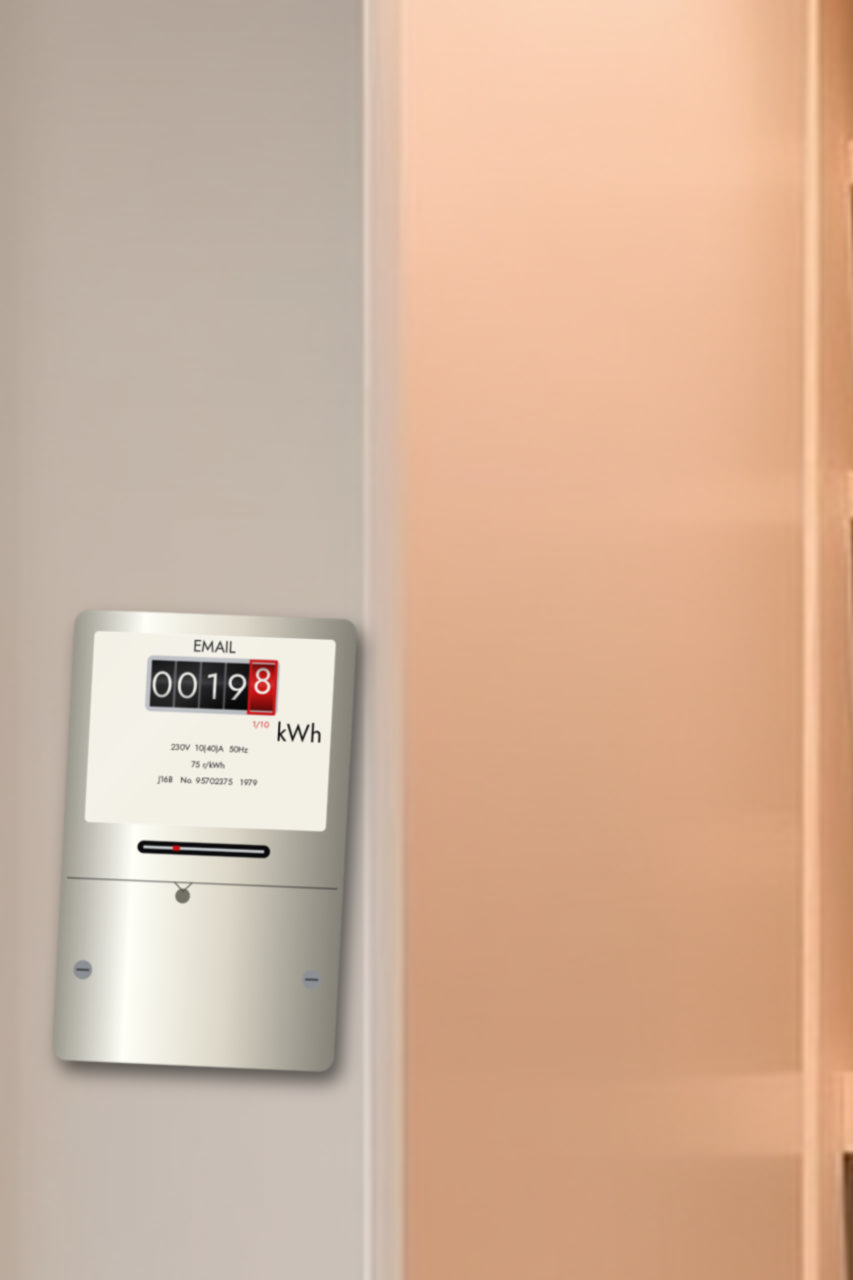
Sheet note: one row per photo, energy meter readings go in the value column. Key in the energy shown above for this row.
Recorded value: 19.8 kWh
